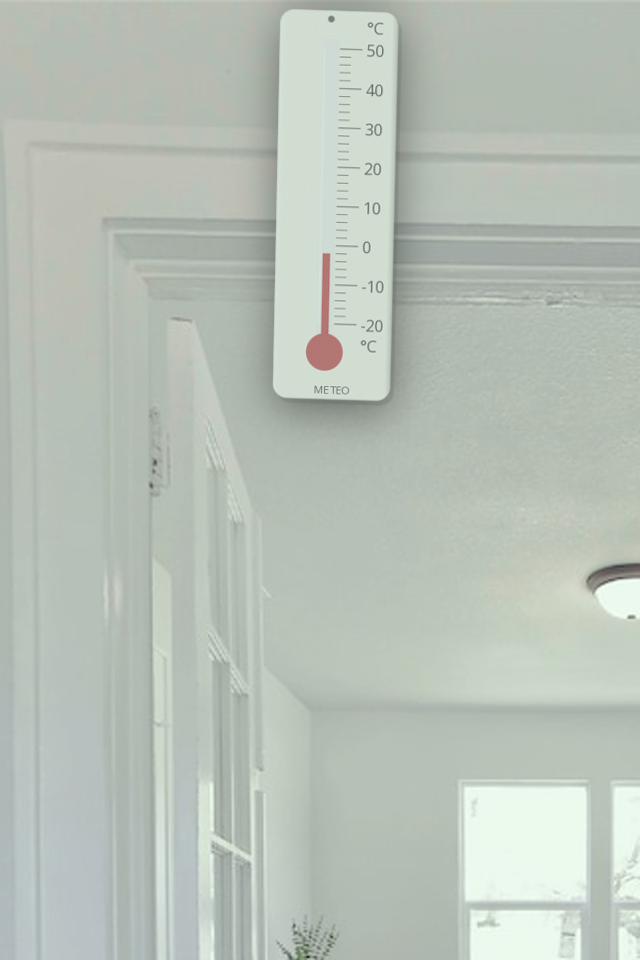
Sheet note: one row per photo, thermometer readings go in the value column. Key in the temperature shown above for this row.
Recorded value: -2 °C
